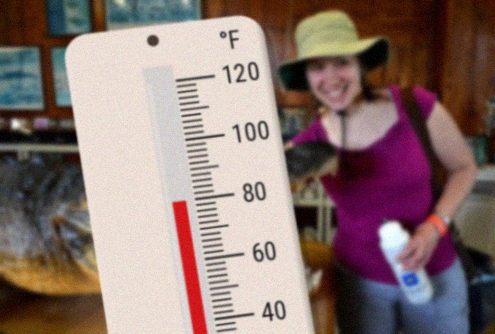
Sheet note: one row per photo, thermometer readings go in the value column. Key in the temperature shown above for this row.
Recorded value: 80 °F
